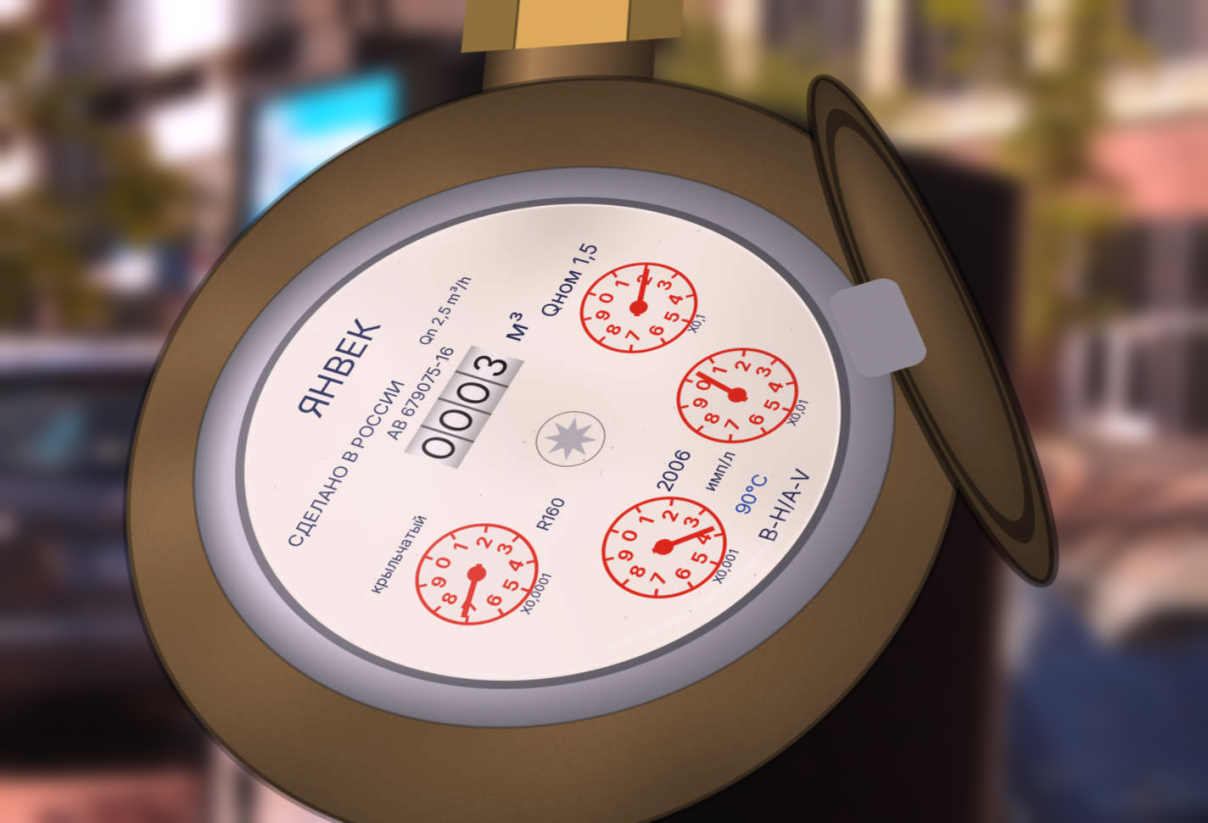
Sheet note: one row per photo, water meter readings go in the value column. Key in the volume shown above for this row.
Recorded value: 3.2037 m³
